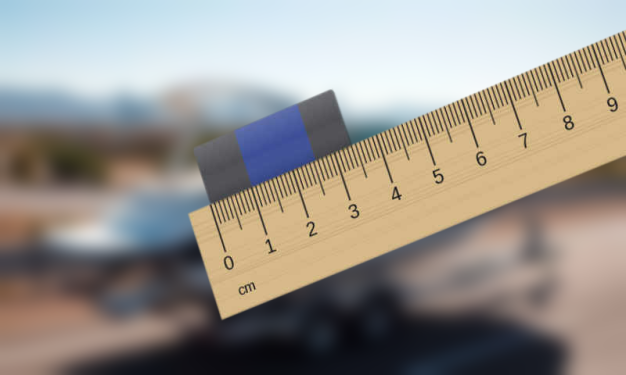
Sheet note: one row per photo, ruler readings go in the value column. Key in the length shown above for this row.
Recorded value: 3.4 cm
